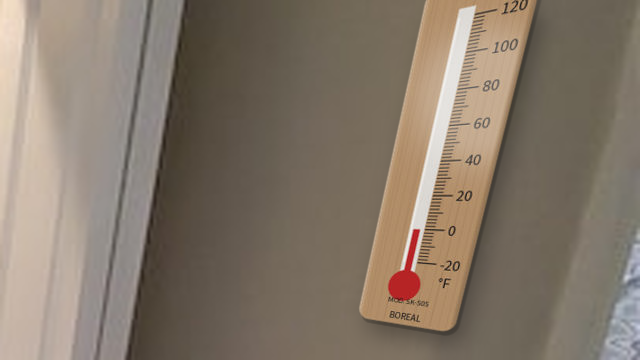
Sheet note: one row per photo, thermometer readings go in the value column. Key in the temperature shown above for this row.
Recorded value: 0 °F
